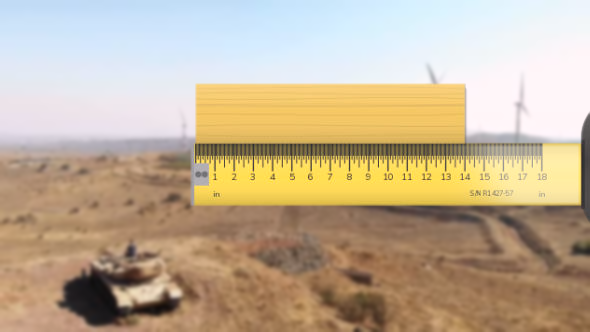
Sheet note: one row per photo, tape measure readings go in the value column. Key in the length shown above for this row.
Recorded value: 14 in
